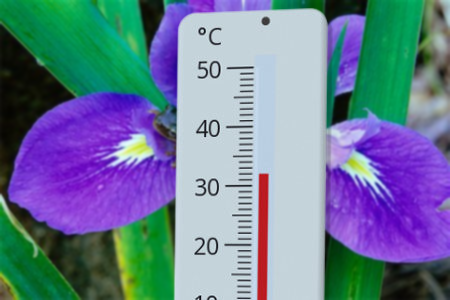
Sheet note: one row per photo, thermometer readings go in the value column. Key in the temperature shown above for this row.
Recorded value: 32 °C
